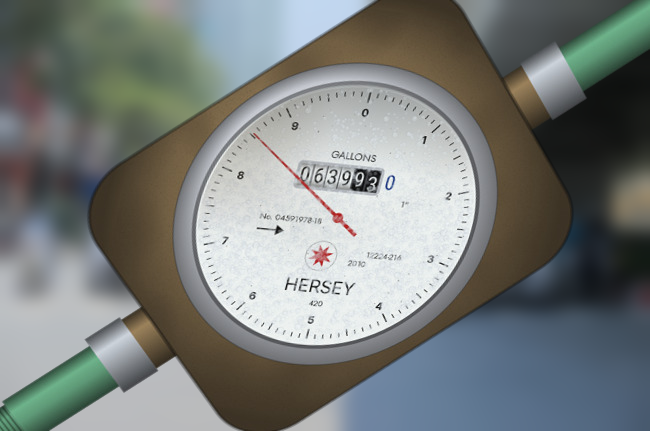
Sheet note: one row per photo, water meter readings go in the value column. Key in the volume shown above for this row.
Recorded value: 639928.5 gal
